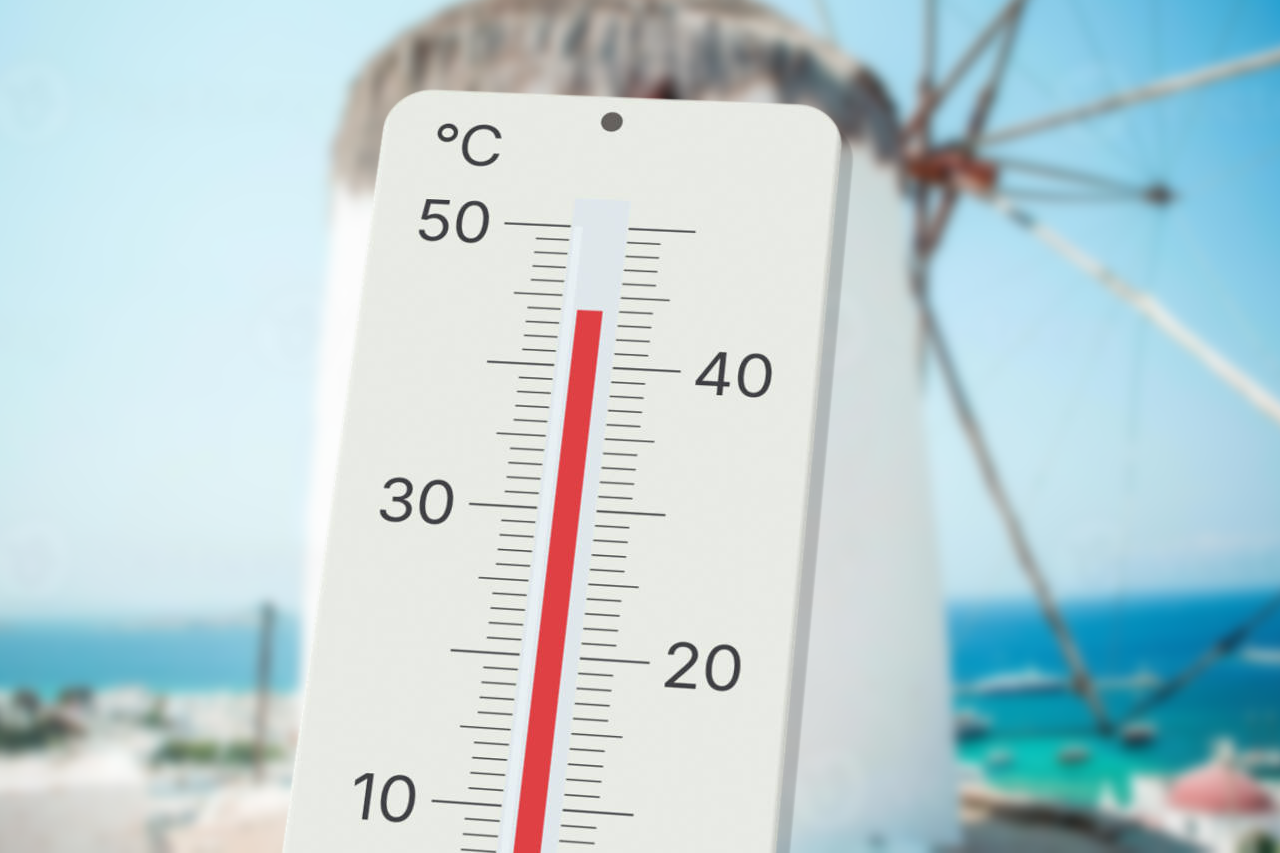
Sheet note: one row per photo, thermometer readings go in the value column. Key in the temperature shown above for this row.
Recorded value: 44 °C
